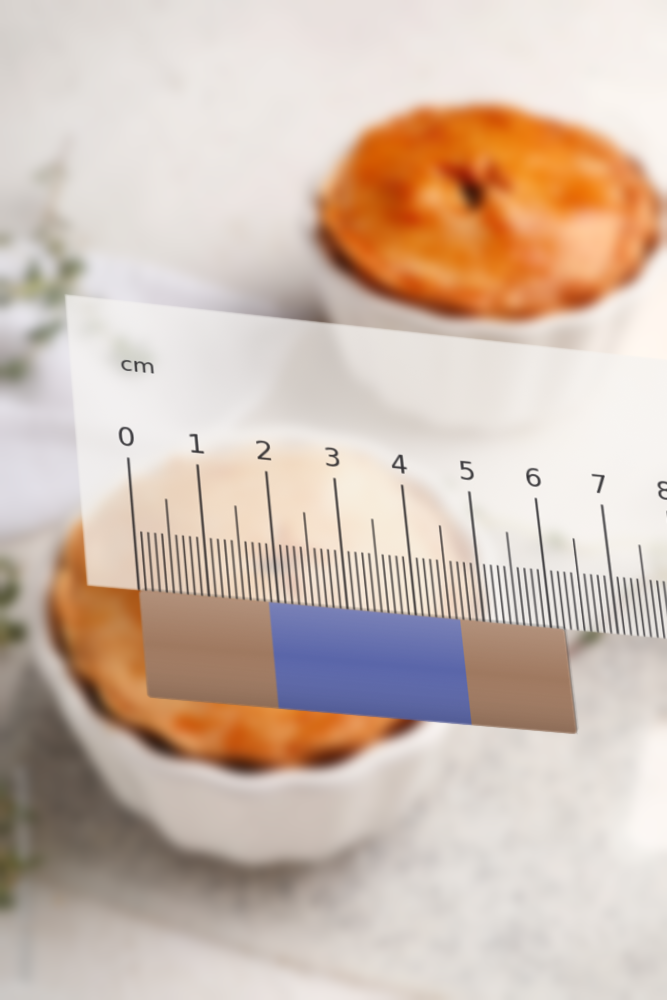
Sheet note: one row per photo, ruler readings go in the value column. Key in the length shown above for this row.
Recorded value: 6.2 cm
